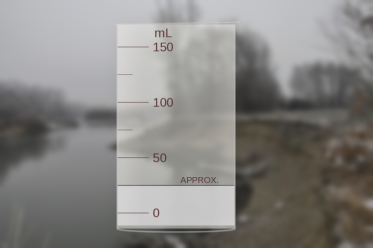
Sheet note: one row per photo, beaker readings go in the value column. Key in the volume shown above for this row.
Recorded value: 25 mL
